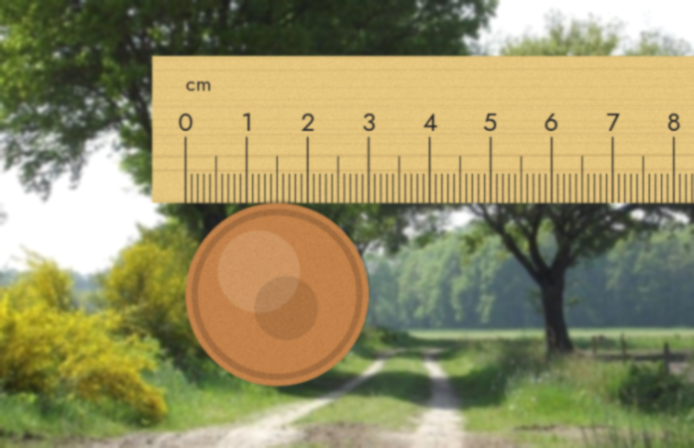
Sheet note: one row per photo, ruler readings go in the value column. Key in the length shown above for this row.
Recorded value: 3 cm
